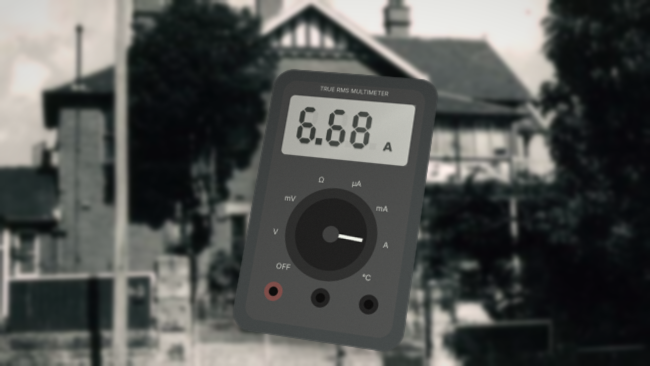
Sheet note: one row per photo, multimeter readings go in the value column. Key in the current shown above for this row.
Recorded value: 6.68 A
